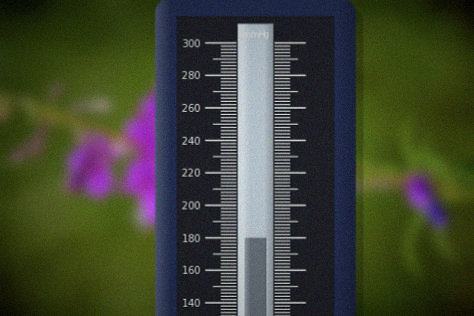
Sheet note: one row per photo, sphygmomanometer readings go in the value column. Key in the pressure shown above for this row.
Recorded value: 180 mmHg
